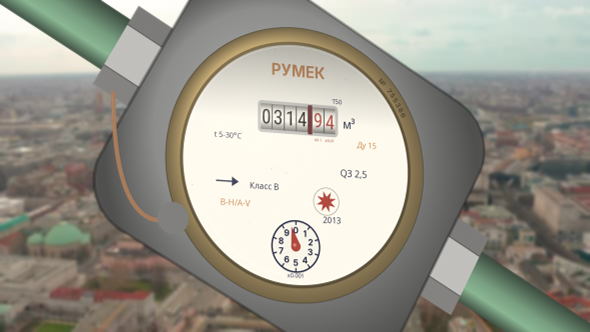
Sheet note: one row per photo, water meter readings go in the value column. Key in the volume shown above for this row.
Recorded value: 314.939 m³
